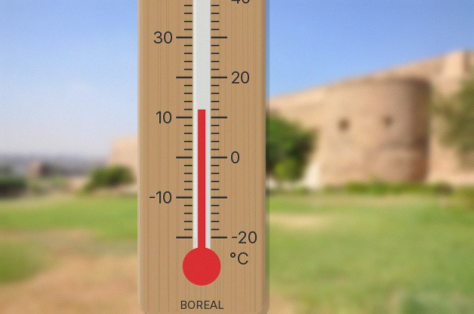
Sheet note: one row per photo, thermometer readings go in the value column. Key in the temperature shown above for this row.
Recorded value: 12 °C
